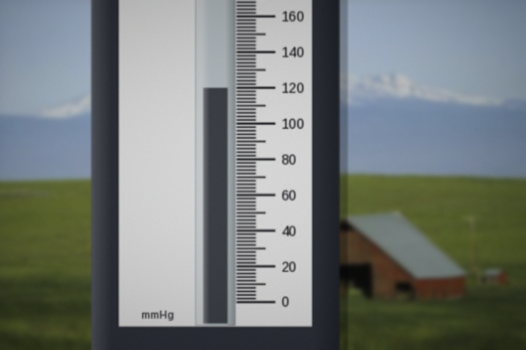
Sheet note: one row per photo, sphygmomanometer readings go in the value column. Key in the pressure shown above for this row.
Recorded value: 120 mmHg
